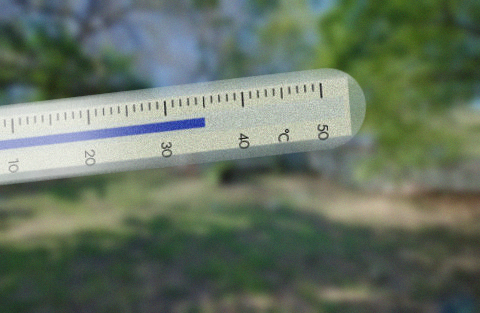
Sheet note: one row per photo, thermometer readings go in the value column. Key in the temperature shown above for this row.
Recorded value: 35 °C
